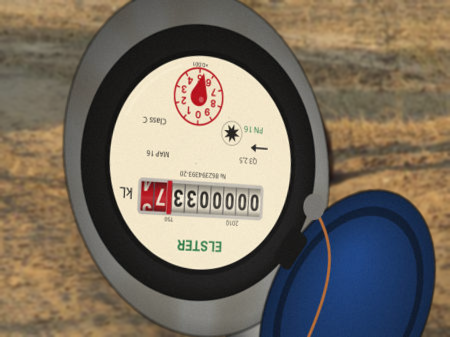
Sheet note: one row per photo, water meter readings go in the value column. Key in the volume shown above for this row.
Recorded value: 33.735 kL
